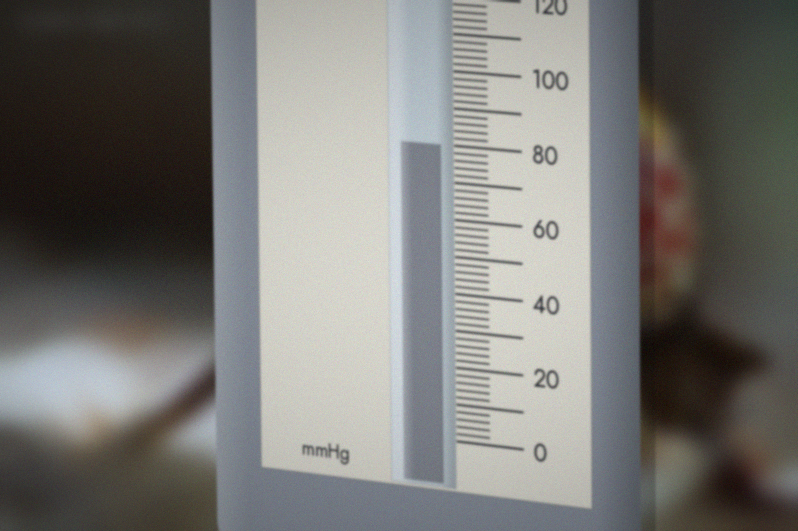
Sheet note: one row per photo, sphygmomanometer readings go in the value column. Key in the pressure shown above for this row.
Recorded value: 80 mmHg
